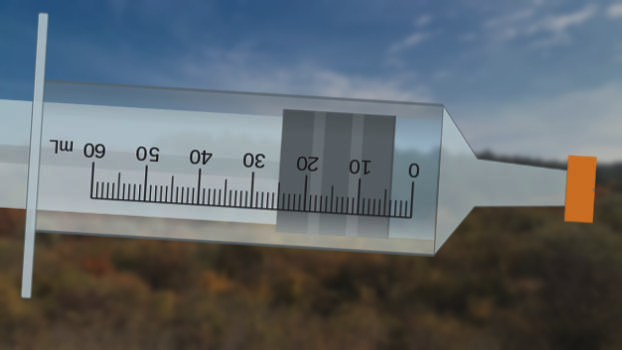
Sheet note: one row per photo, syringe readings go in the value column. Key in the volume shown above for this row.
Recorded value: 4 mL
